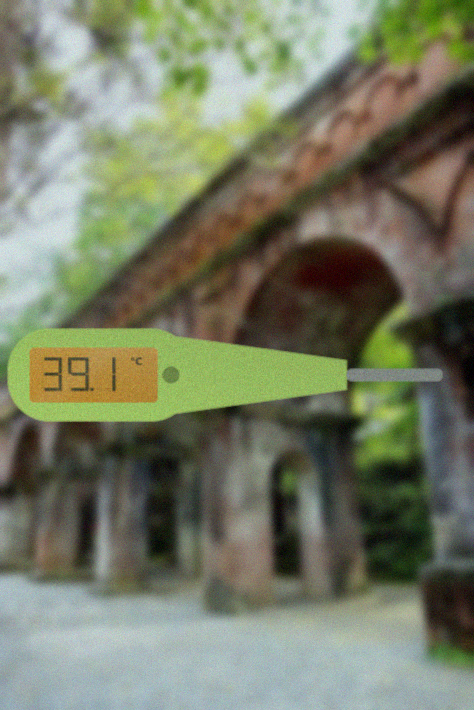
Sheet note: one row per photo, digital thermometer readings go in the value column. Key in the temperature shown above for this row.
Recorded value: 39.1 °C
